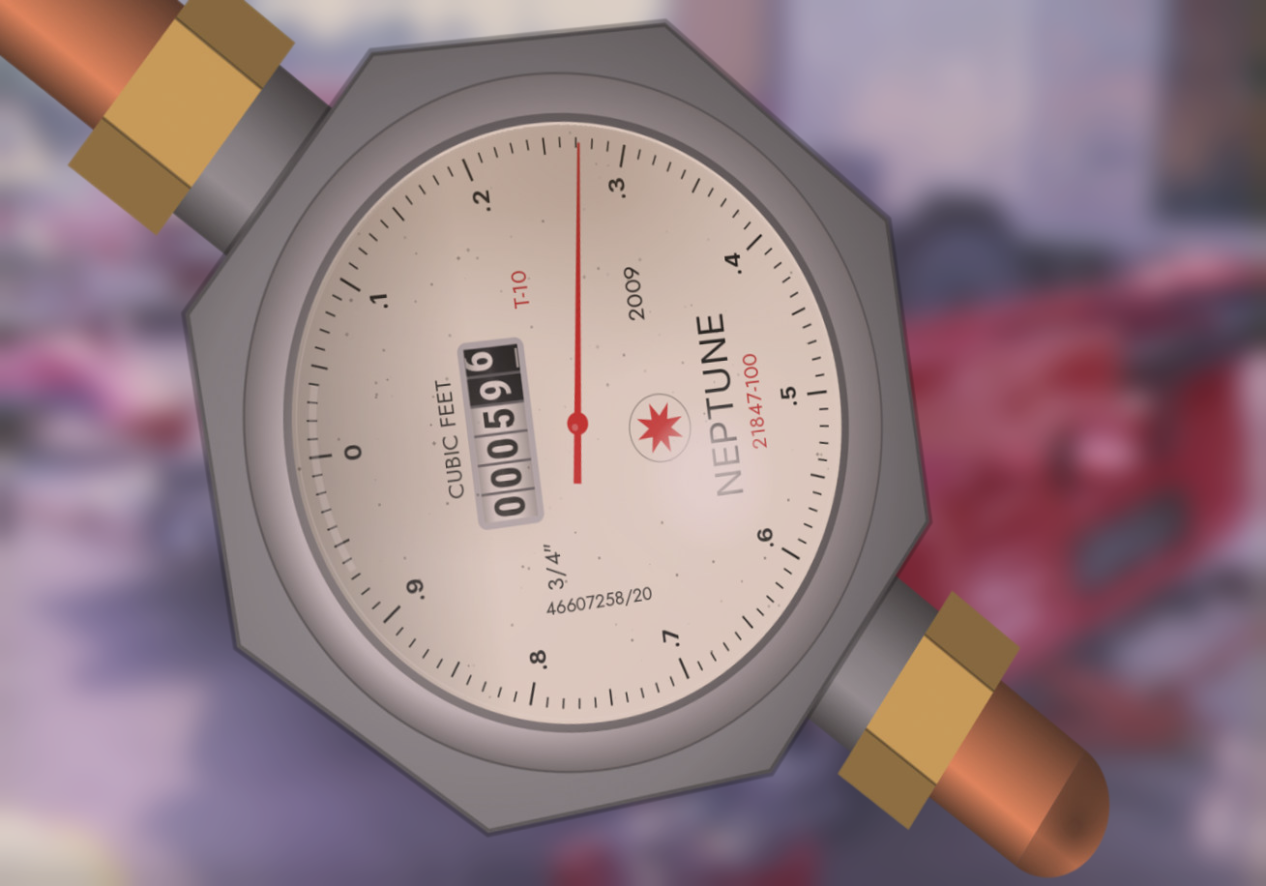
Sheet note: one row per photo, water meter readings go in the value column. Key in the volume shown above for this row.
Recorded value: 596.27 ft³
